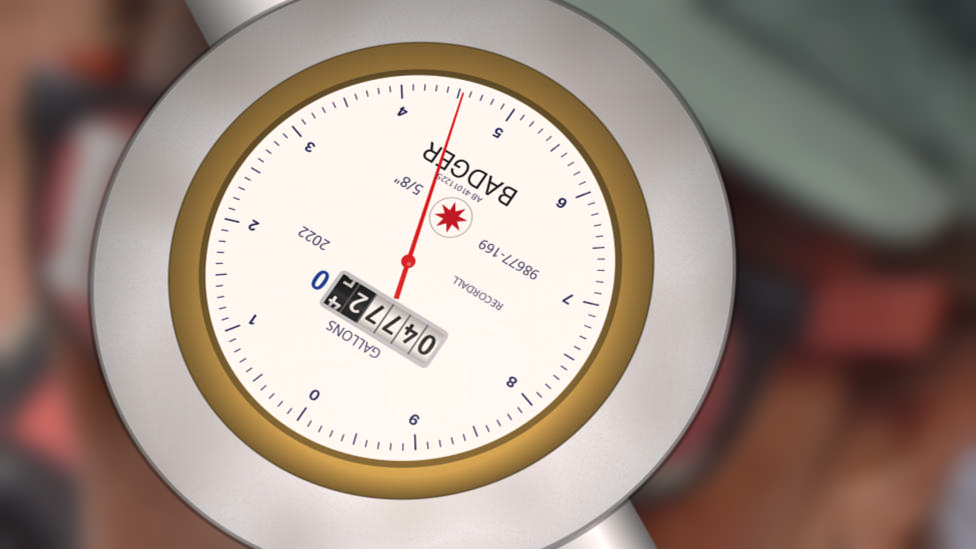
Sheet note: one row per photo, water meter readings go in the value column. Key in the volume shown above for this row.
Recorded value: 477244.5 gal
